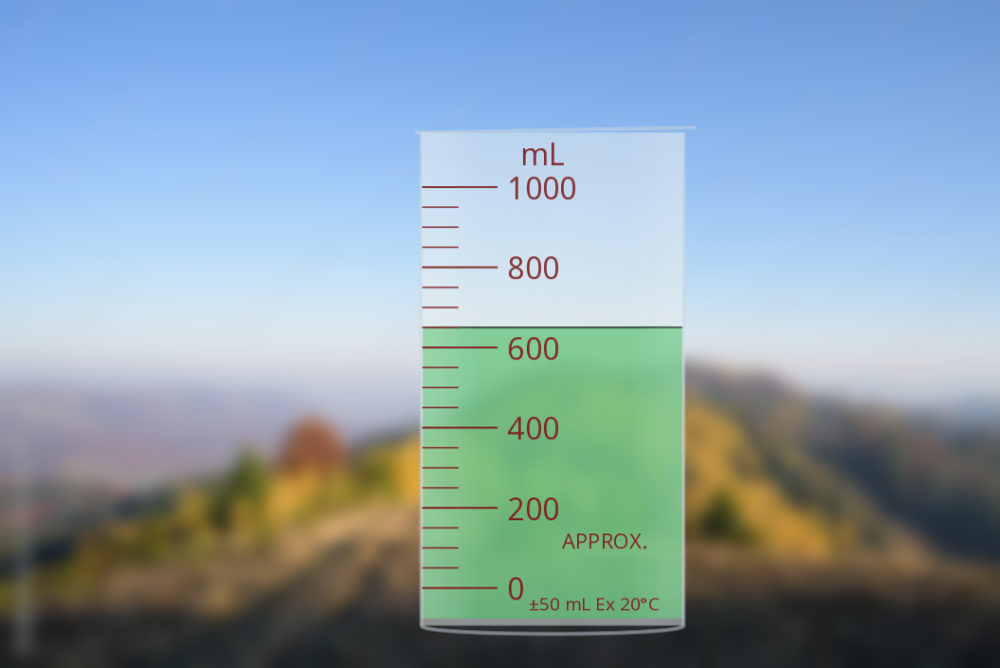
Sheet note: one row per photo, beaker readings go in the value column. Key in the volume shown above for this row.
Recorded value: 650 mL
